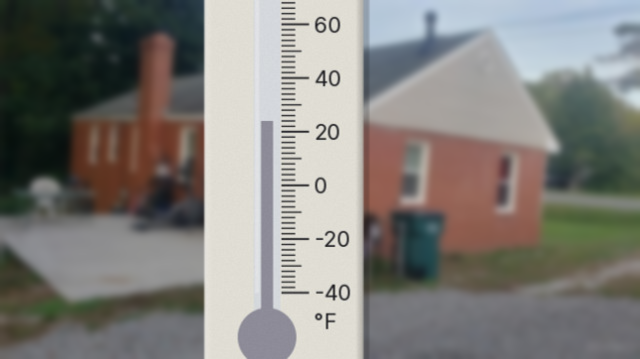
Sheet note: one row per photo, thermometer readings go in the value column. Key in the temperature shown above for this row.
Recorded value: 24 °F
